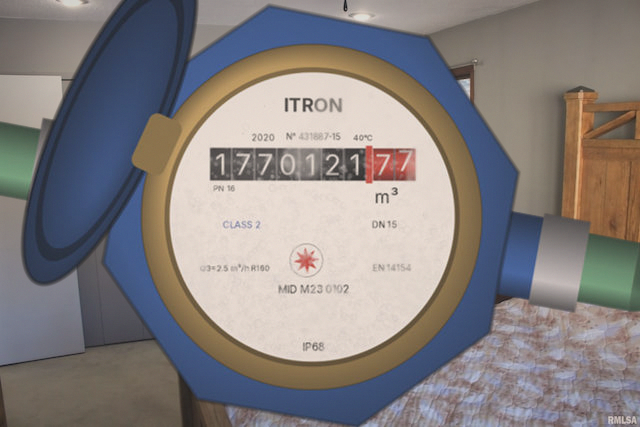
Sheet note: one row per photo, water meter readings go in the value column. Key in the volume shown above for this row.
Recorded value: 1770121.77 m³
